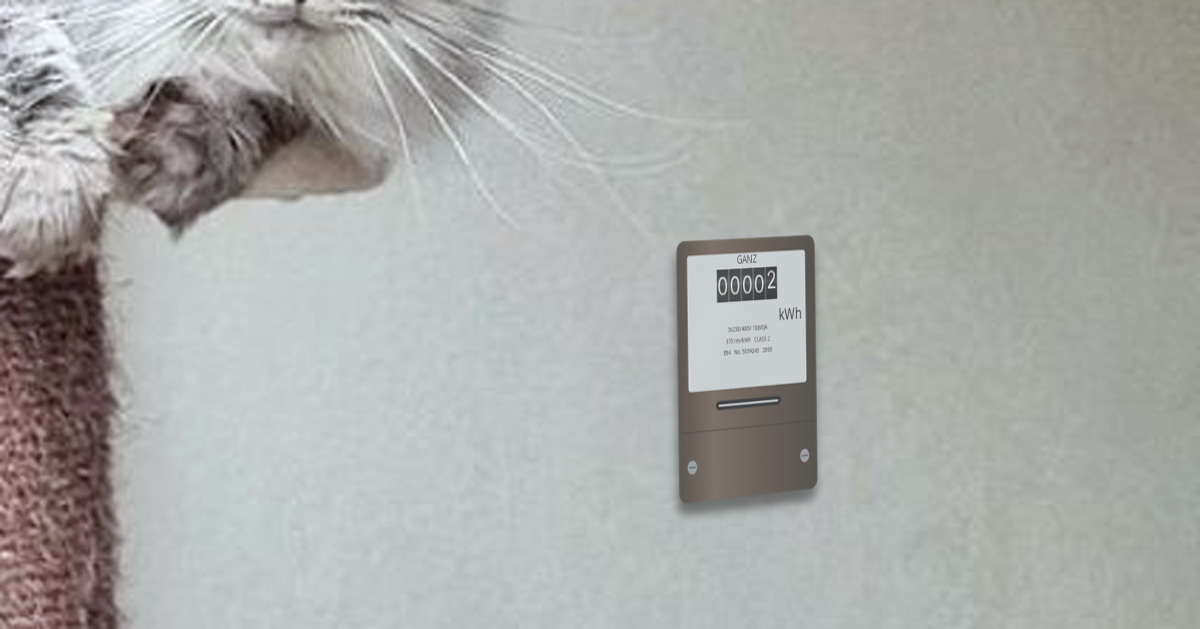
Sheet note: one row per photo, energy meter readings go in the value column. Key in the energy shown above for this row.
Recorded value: 2 kWh
